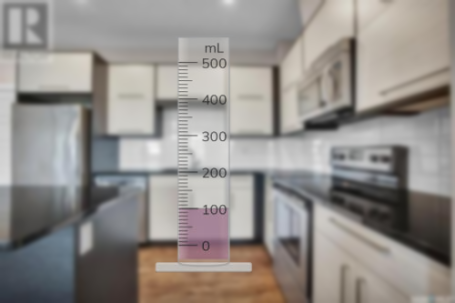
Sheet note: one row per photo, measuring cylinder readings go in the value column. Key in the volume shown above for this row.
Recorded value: 100 mL
